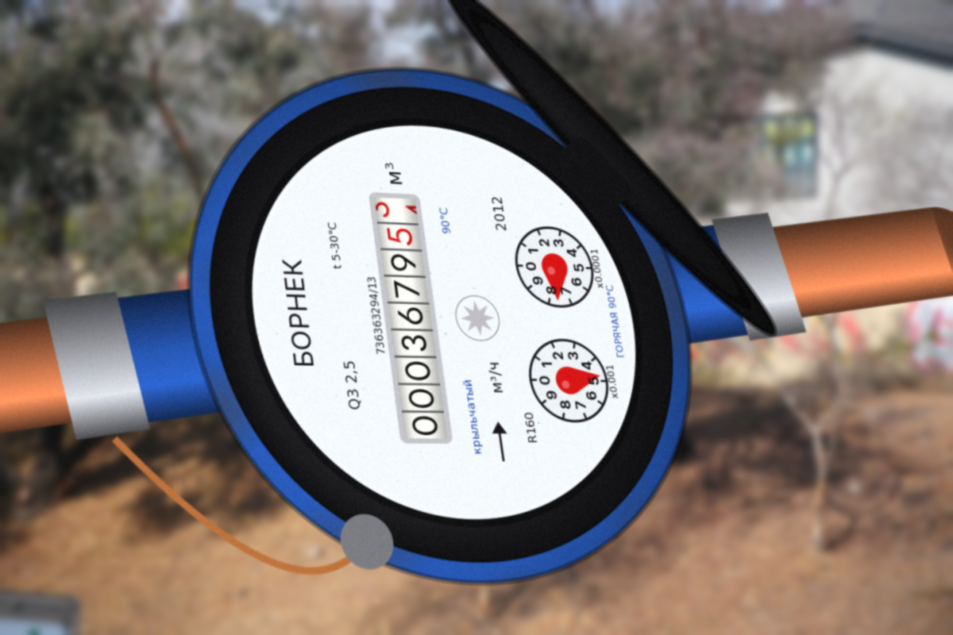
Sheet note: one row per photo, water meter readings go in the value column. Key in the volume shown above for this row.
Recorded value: 3679.5347 m³
